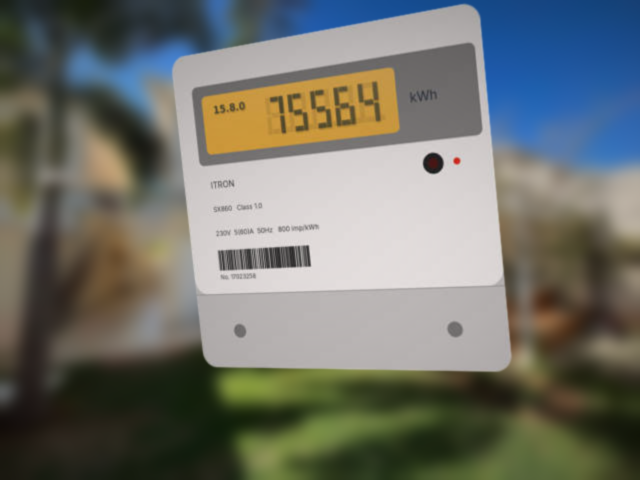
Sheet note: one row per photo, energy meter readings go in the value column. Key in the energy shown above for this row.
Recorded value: 75564 kWh
